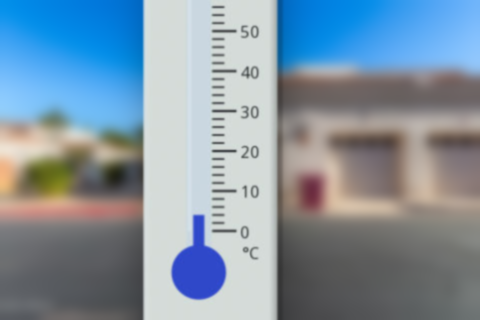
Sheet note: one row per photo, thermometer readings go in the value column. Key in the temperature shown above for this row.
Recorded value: 4 °C
